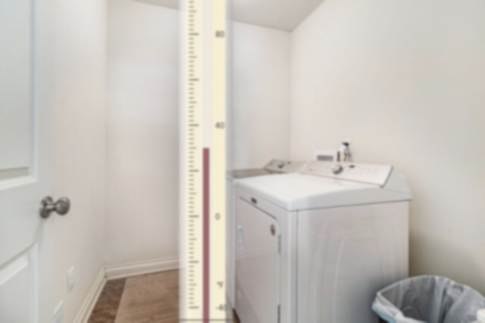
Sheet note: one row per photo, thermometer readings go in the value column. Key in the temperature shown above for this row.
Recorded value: 30 °F
